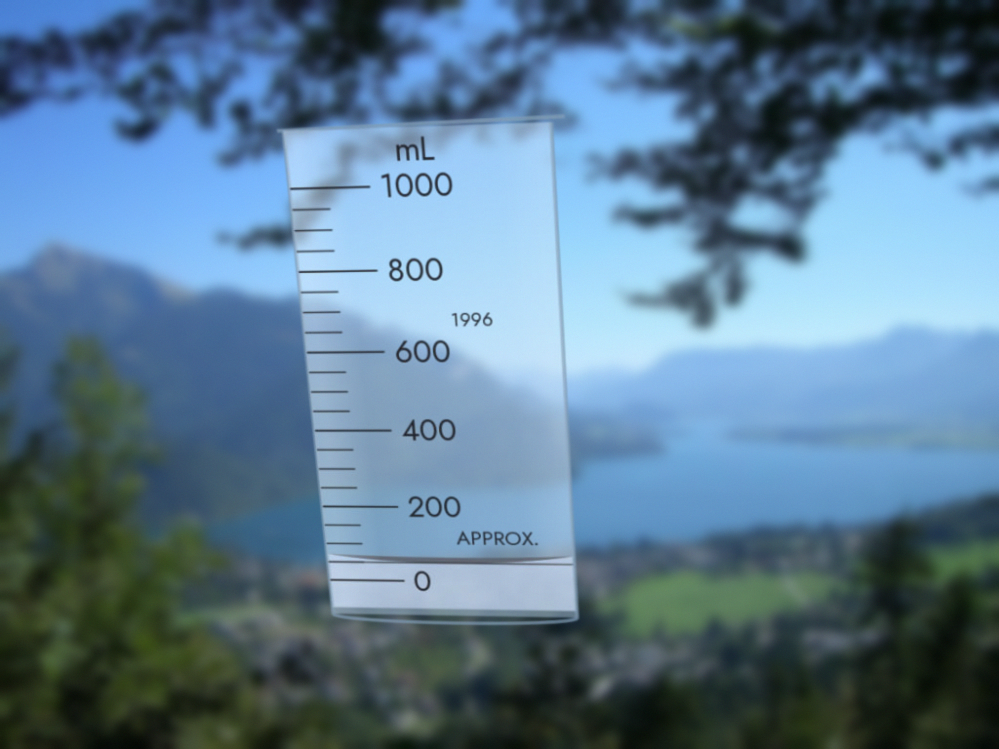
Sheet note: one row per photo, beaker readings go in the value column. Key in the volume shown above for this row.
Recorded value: 50 mL
